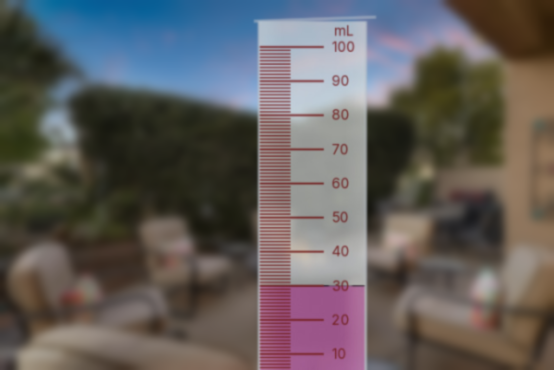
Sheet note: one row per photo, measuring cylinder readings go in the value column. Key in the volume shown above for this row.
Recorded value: 30 mL
